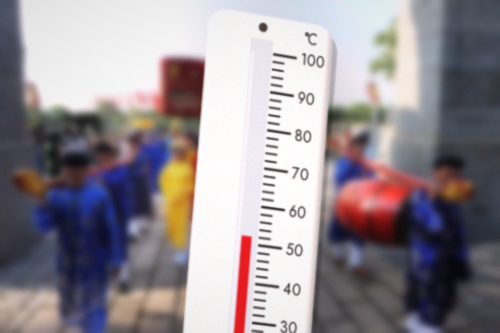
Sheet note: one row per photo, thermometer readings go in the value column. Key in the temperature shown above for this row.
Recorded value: 52 °C
